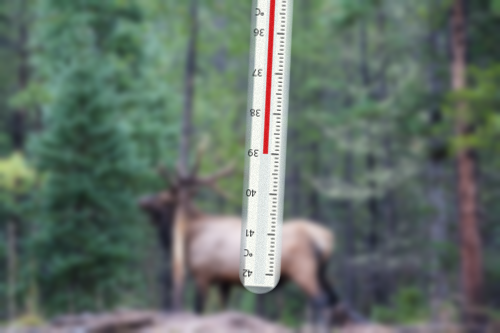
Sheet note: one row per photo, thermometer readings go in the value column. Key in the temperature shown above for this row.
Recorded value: 39 °C
